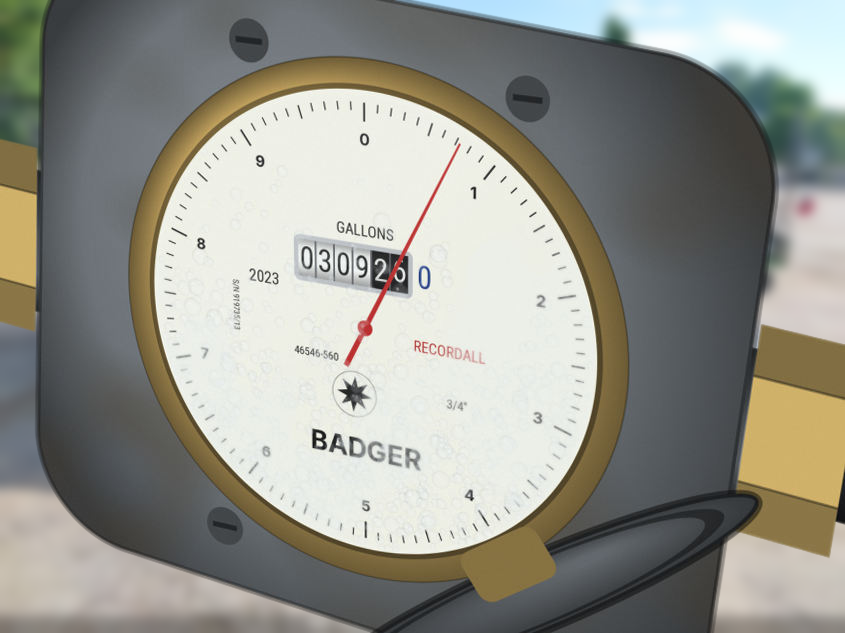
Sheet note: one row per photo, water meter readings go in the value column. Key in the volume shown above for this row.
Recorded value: 309260.7 gal
